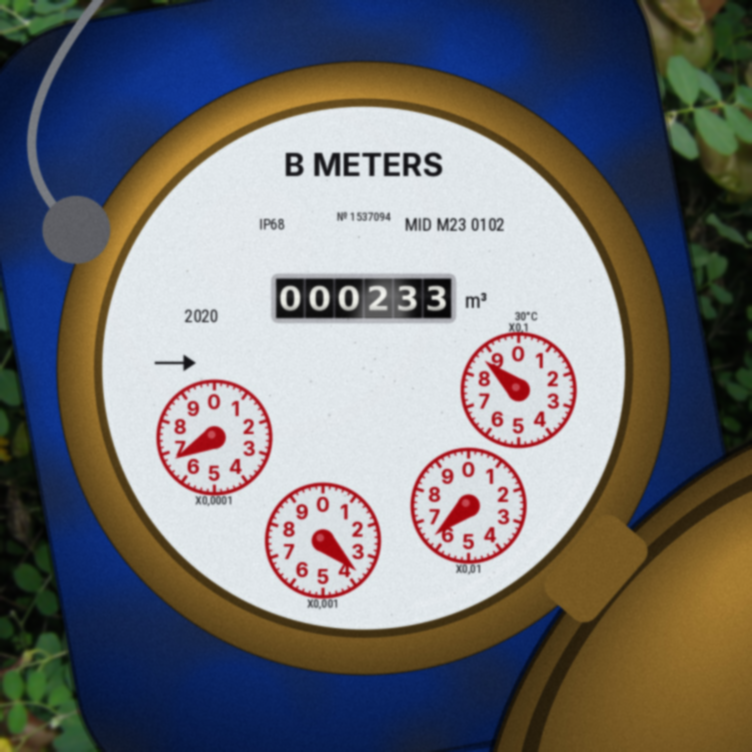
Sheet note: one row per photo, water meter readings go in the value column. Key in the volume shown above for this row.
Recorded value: 233.8636 m³
